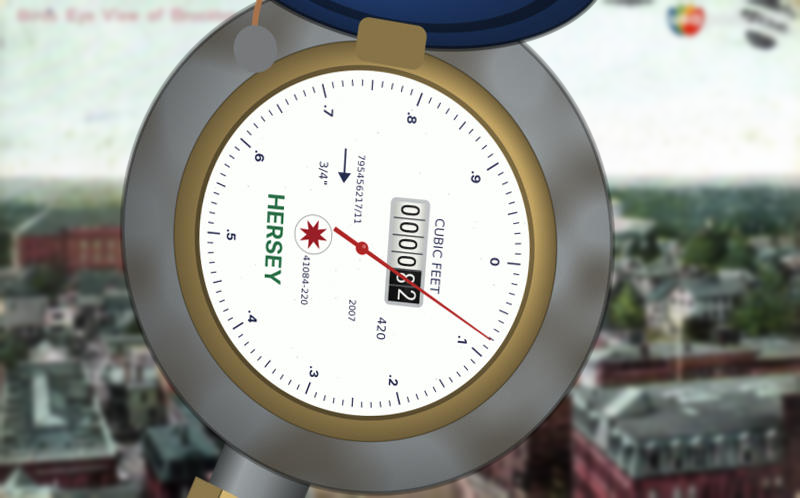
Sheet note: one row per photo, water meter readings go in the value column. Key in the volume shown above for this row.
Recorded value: 82.08 ft³
